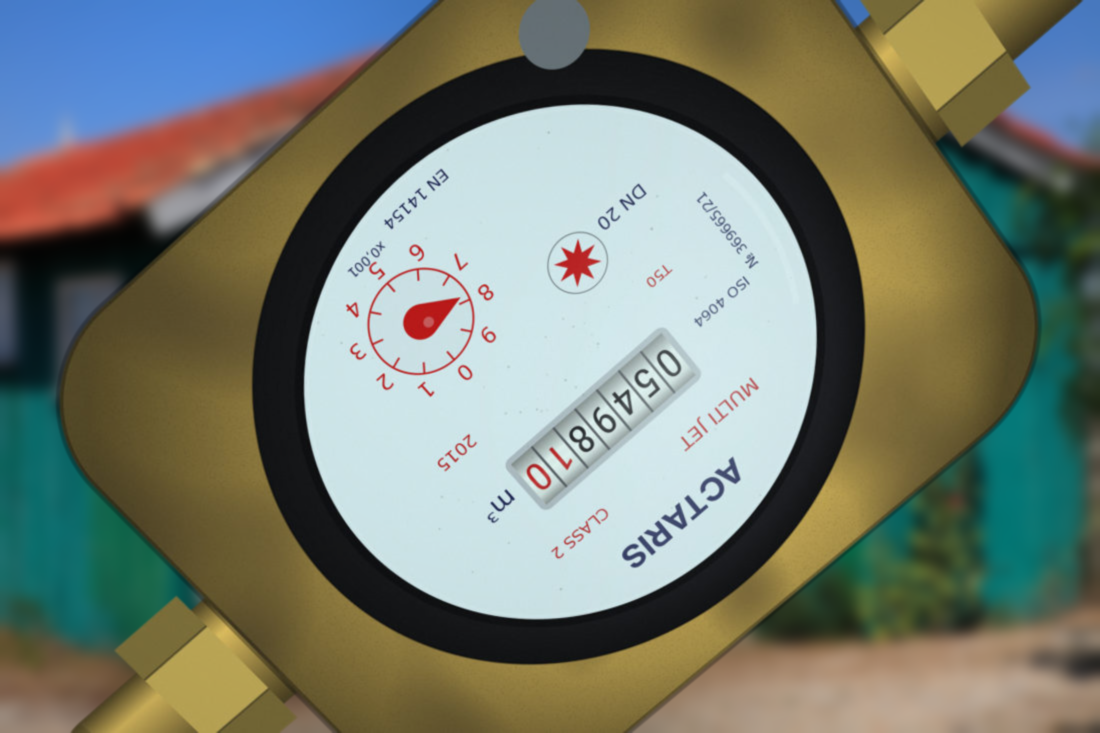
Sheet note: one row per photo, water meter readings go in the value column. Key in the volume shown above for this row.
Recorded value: 5498.107 m³
